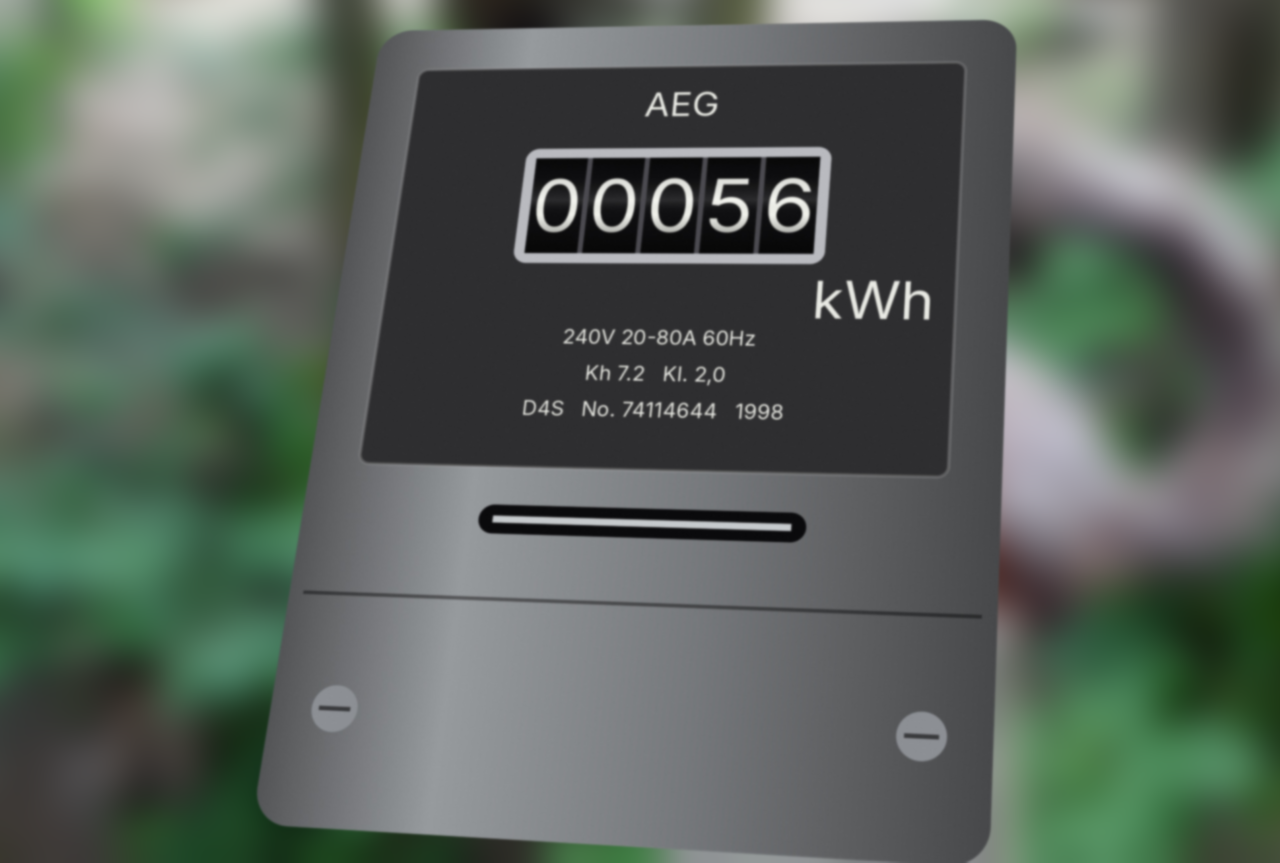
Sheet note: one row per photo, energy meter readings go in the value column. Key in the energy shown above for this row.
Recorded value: 56 kWh
